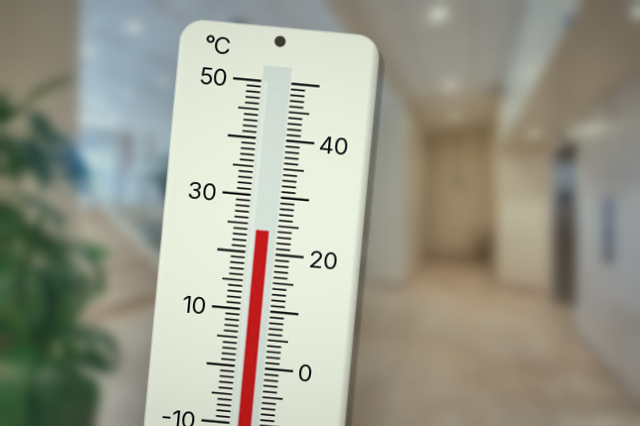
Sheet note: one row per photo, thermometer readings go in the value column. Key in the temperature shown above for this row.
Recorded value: 24 °C
